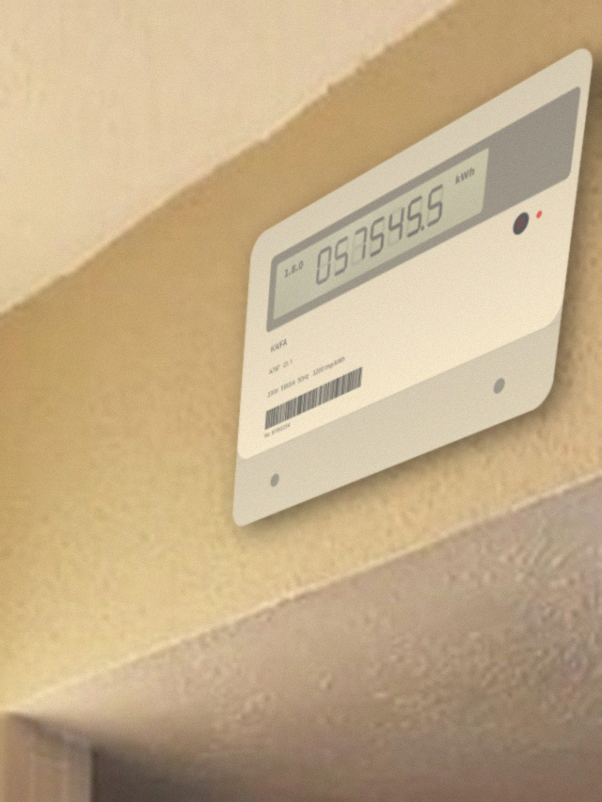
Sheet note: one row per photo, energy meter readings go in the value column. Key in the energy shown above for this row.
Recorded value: 57545.5 kWh
